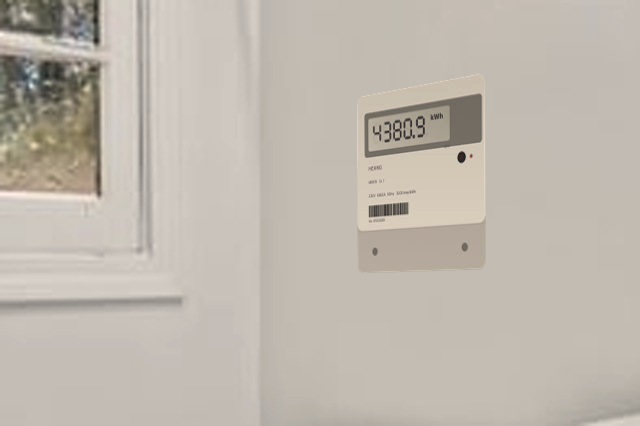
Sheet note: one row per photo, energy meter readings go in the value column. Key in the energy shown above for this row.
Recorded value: 4380.9 kWh
